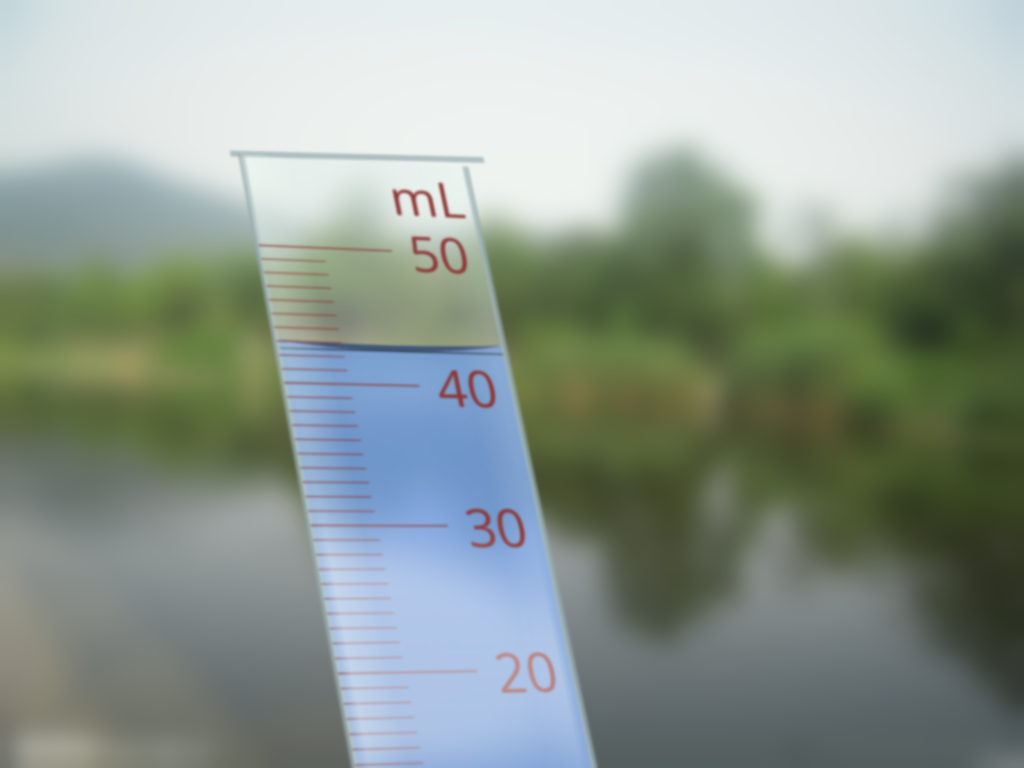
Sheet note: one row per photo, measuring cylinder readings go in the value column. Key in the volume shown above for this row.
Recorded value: 42.5 mL
